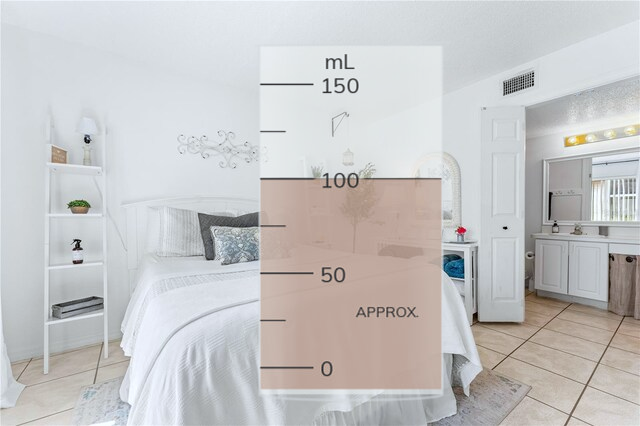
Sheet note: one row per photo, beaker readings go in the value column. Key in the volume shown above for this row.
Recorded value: 100 mL
